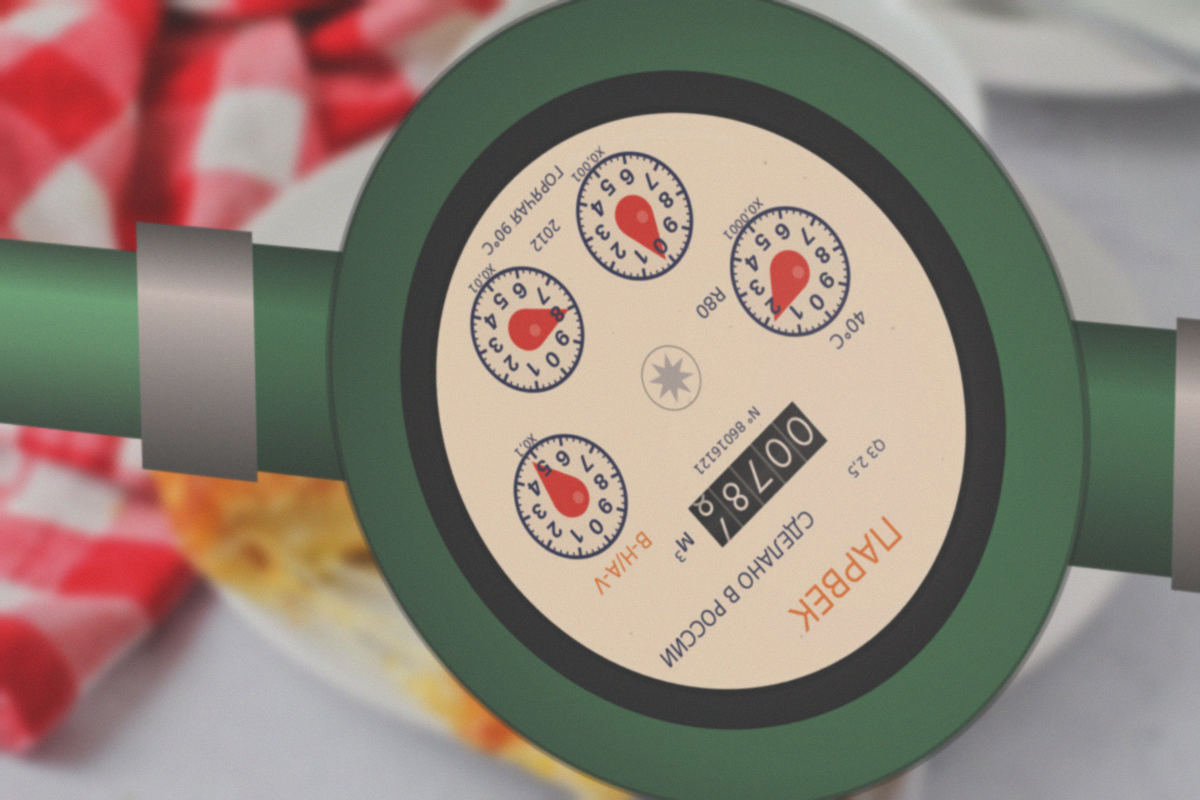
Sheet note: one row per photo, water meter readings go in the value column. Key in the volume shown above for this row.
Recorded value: 787.4801 m³
